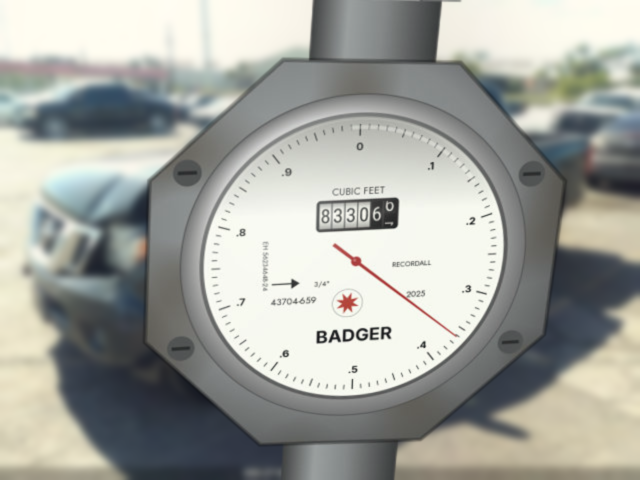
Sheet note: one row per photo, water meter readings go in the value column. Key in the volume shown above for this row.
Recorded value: 833066.36 ft³
